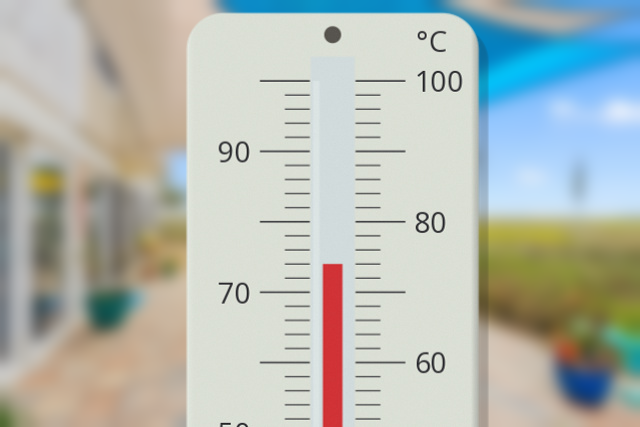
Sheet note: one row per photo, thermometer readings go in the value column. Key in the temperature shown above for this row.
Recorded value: 74 °C
